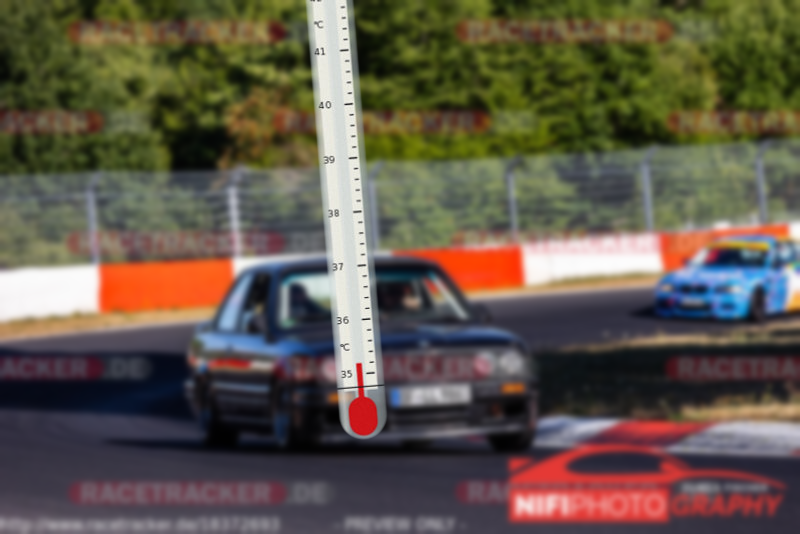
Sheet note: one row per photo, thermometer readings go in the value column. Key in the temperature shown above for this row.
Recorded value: 35.2 °C
